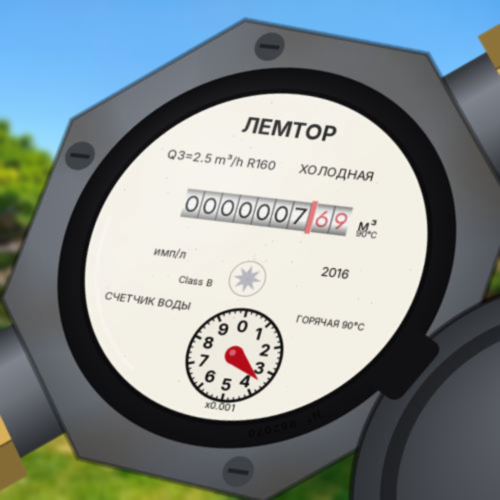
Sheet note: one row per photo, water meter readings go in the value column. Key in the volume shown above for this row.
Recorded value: 7.693 m³
